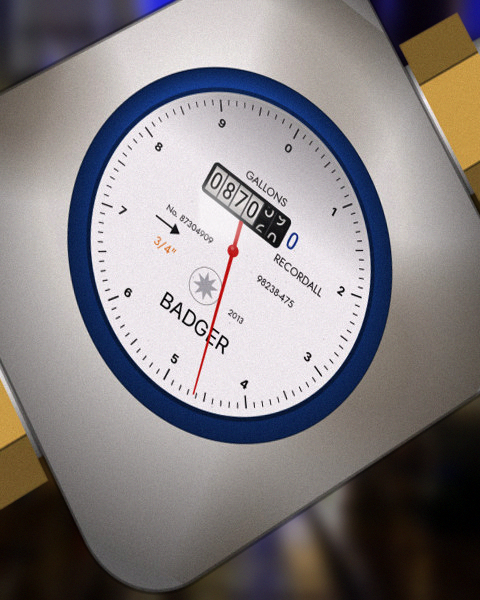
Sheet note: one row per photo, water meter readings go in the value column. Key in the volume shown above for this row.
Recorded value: 870594.6 gal
